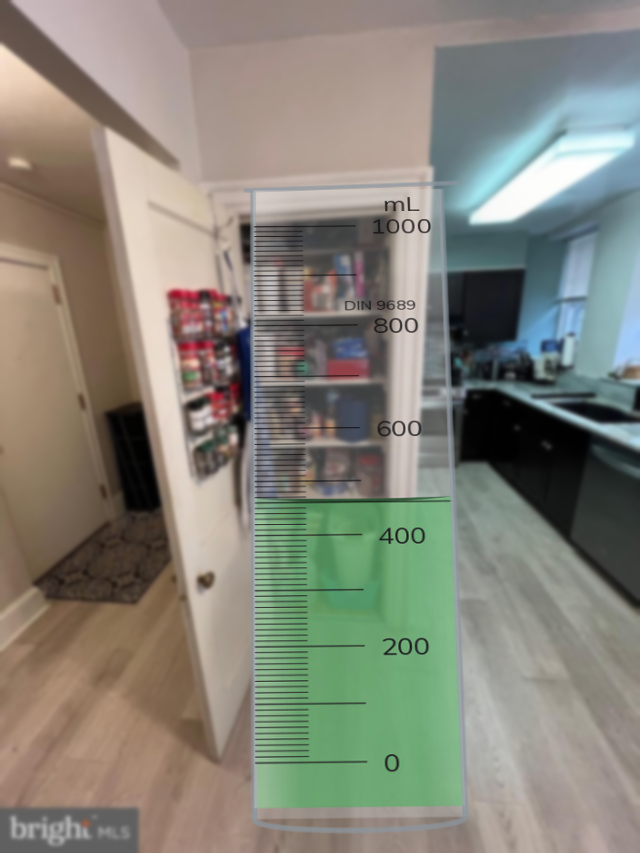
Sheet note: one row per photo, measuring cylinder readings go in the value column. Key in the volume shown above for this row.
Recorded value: 460 mL
